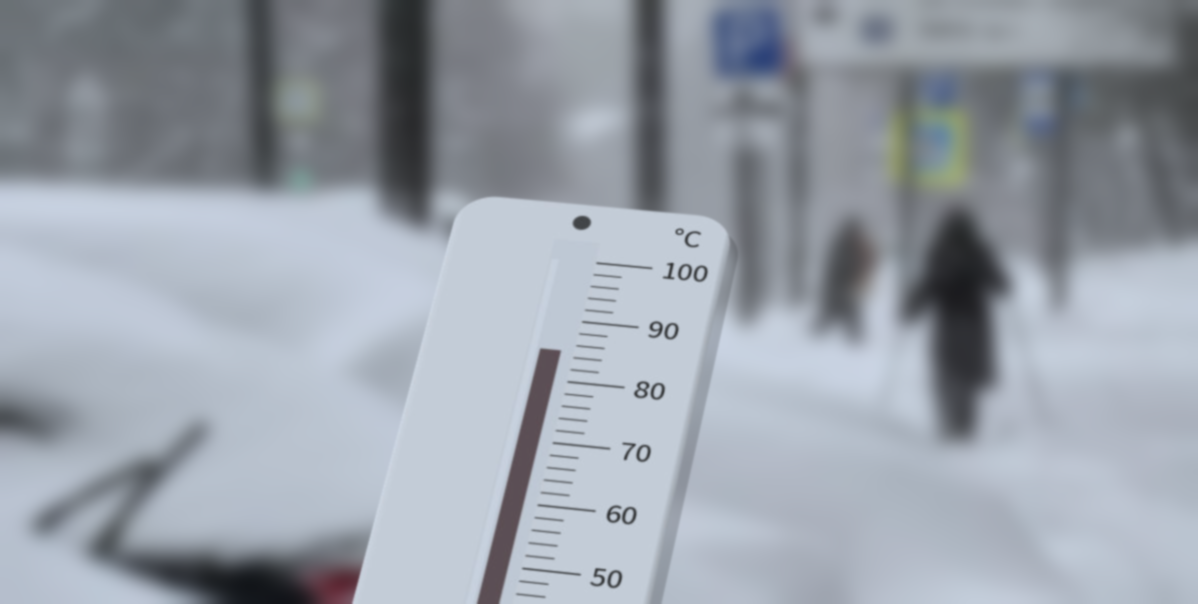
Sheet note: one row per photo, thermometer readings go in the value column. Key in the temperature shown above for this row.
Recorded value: 85 °C
